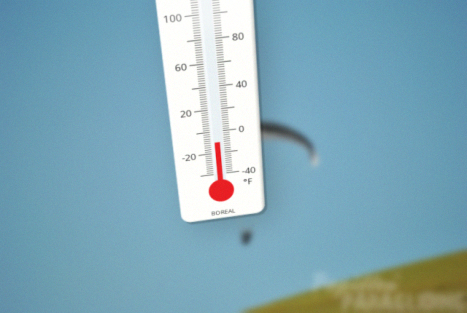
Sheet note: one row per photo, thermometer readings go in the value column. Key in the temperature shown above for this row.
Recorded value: -10 °F
